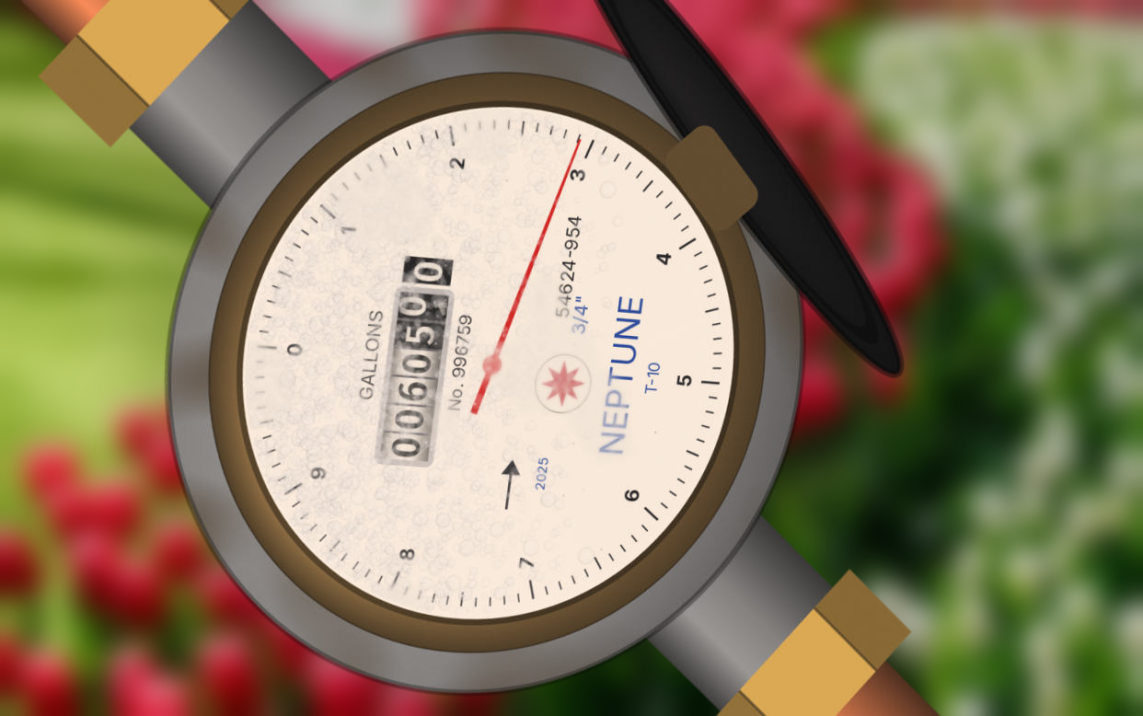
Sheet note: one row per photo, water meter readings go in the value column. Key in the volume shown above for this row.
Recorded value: 60502.9 gal
